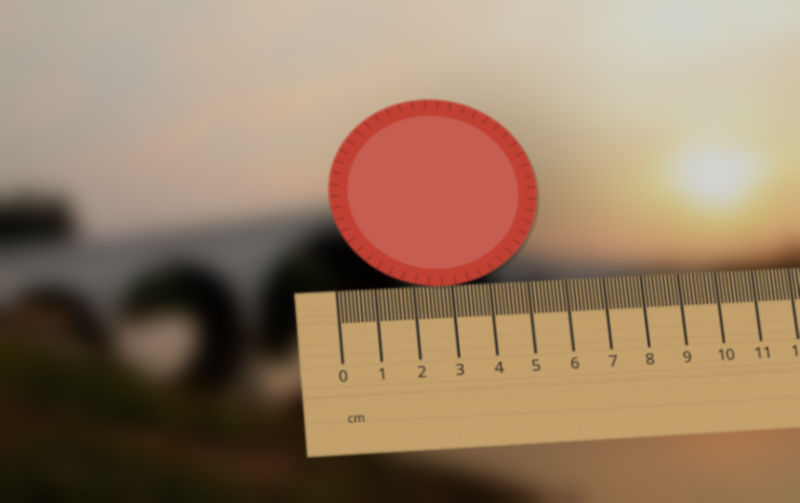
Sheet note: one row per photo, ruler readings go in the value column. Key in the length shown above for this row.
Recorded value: 5.5 cm
